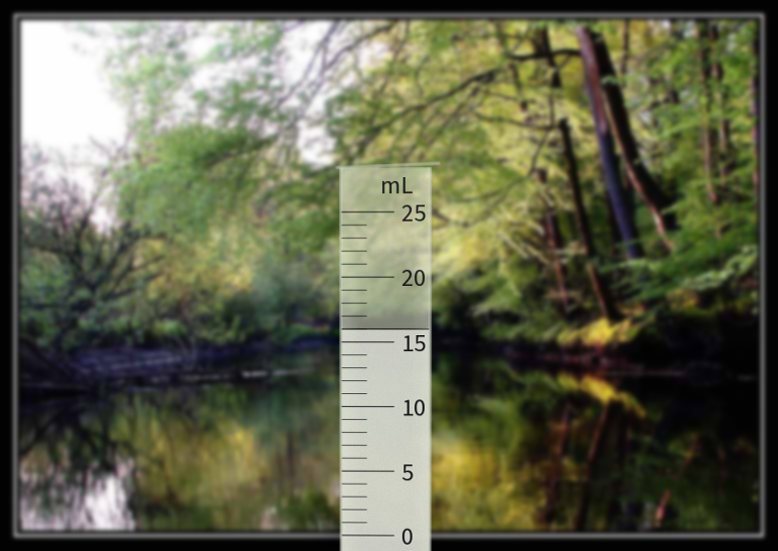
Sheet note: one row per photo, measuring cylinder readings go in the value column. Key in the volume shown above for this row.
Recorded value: 16 mL
